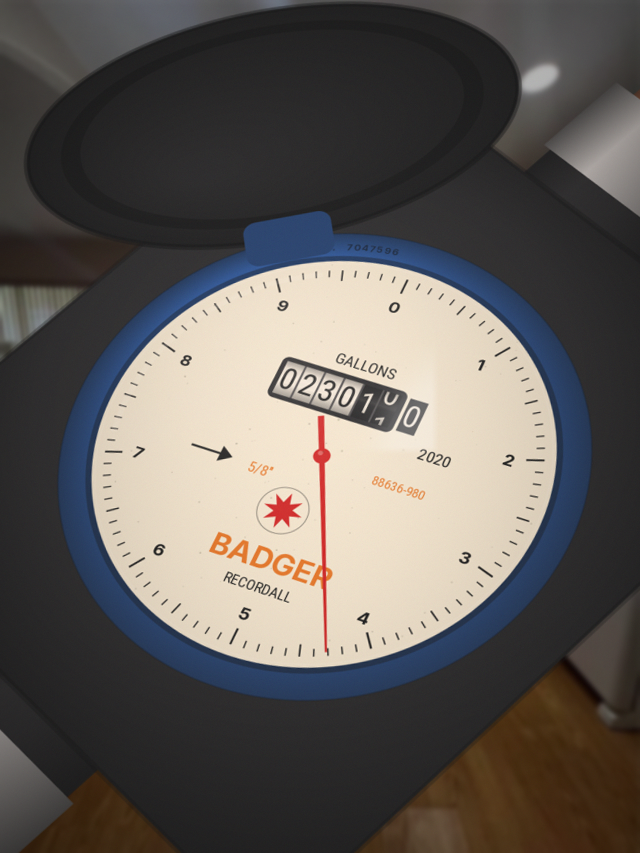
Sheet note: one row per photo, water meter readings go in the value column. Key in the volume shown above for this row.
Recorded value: 230104.3 gal
